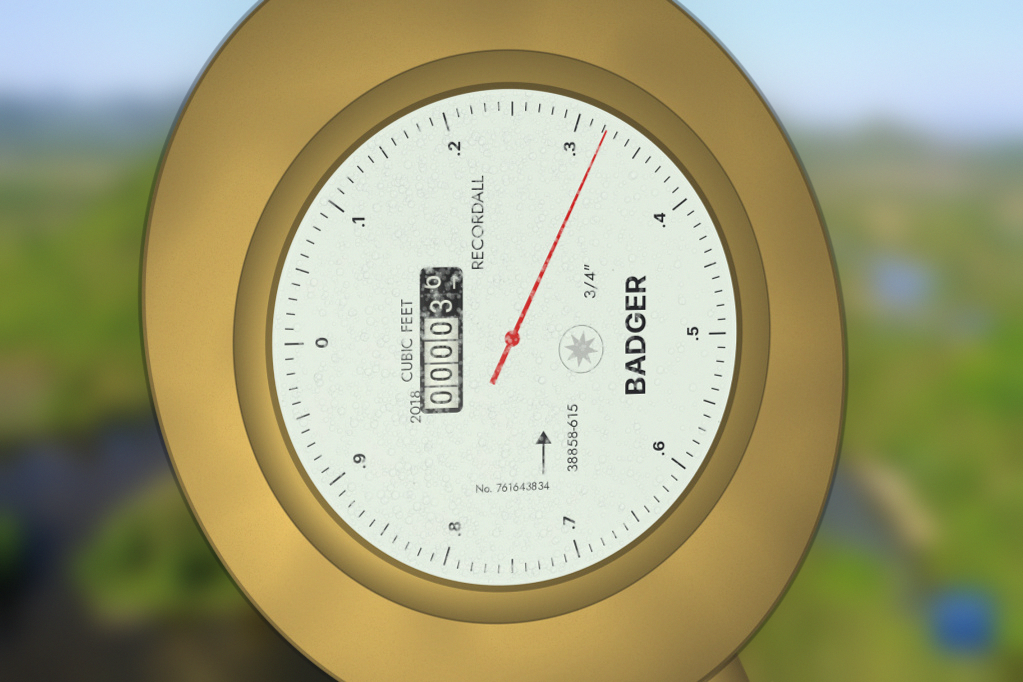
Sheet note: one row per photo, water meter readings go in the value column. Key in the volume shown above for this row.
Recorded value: 36.32 ft³
